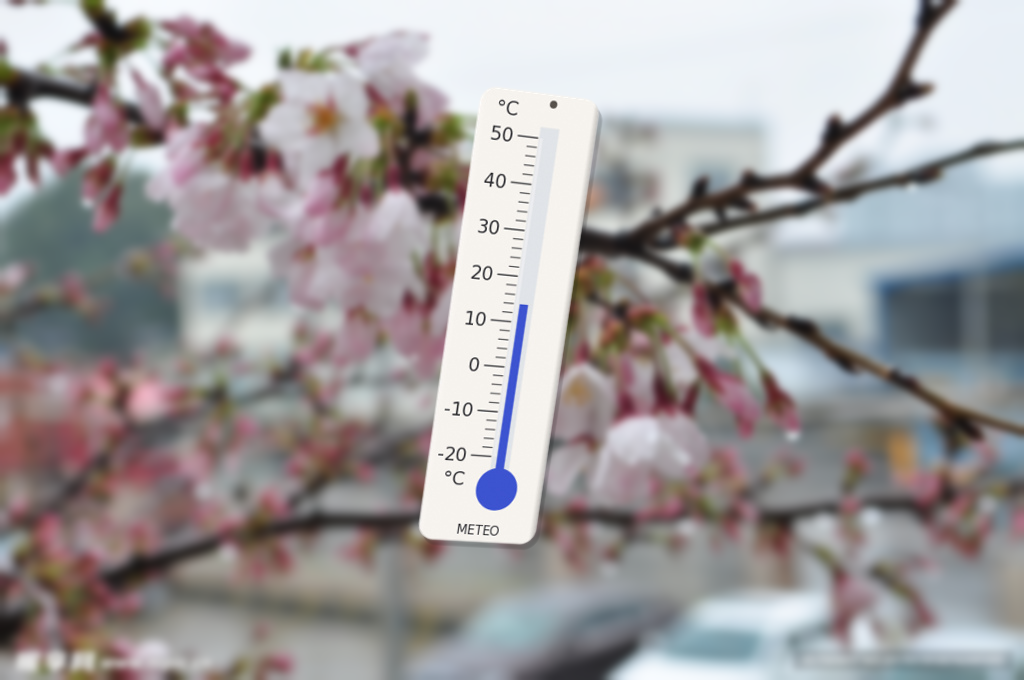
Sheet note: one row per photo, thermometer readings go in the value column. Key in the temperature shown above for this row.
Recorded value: 14 °C
